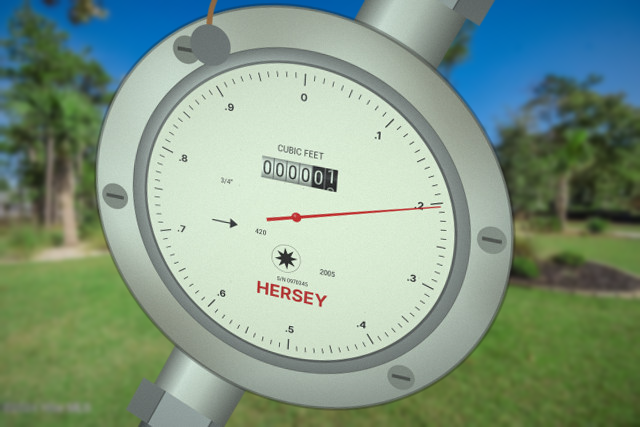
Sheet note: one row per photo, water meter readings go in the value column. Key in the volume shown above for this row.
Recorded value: 1.20 ft³
